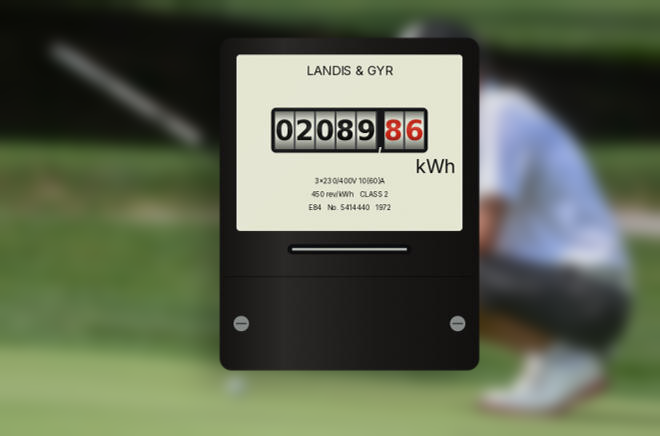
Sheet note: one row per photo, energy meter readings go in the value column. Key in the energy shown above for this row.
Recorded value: 2089.86 kWh
